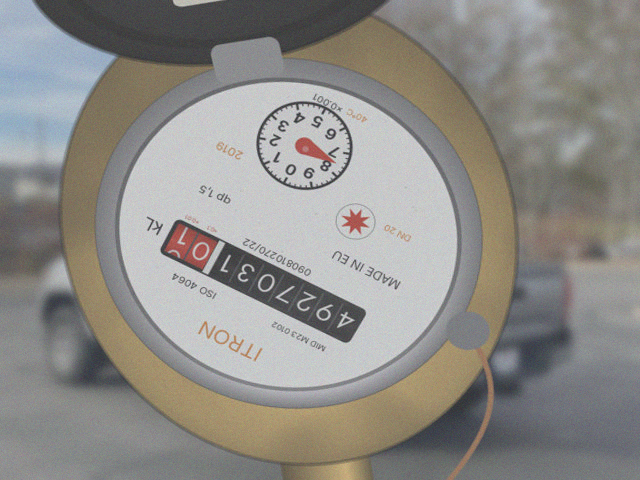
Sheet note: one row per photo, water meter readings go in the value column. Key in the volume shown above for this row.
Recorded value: 4927031.007 kL
